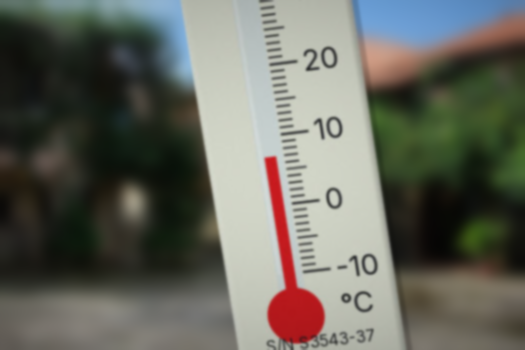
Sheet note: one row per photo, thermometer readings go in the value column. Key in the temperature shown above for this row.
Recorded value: 7 °C
